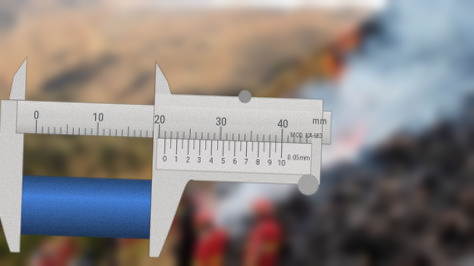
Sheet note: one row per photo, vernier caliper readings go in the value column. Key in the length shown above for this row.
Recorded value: 21.0 mm
